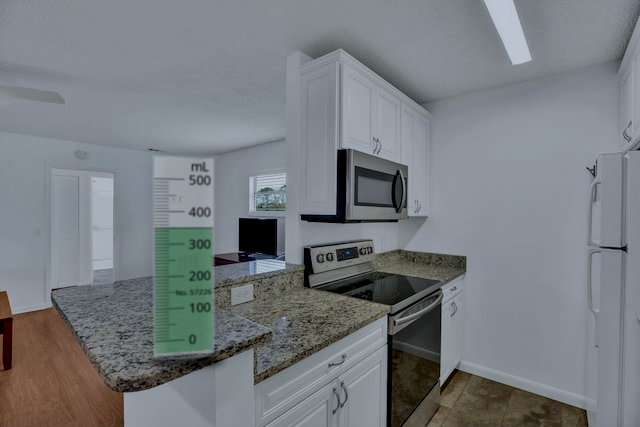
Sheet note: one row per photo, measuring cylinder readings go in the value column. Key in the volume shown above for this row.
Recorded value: 350 mL
